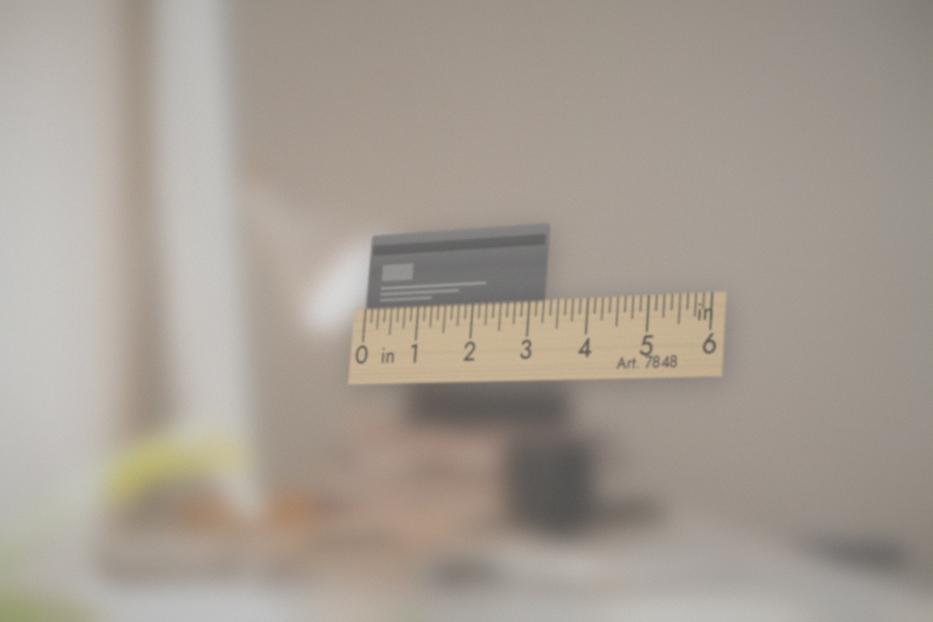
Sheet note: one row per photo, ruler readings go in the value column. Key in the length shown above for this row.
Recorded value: 3.25 in
